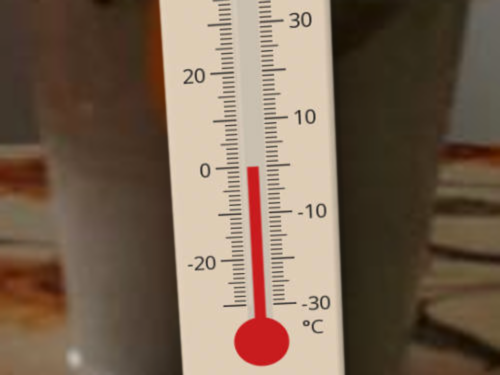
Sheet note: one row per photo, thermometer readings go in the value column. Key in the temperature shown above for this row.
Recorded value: 0 °C
